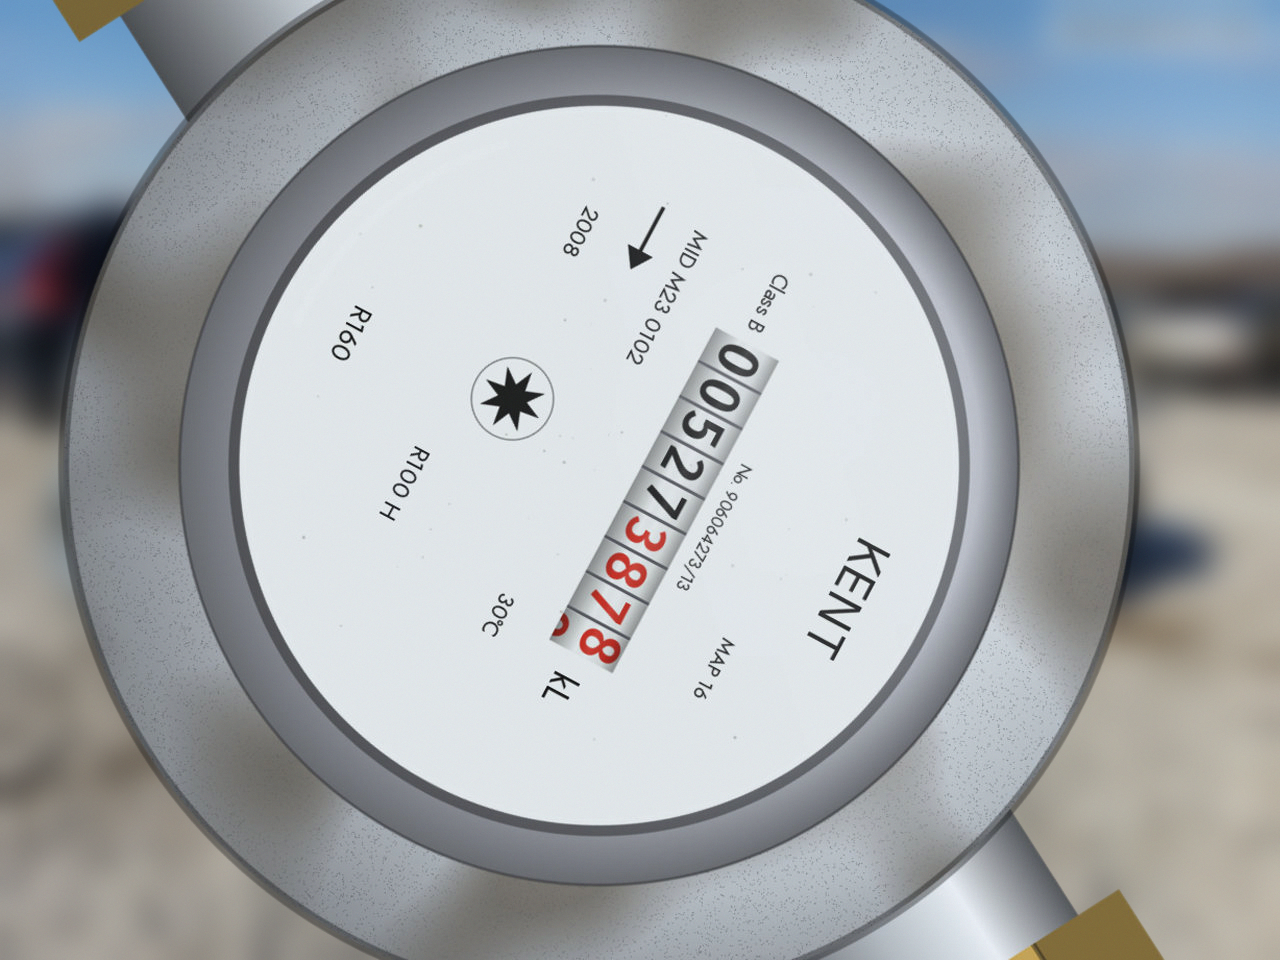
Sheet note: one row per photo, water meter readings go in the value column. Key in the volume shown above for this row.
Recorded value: 527.3878 kL
